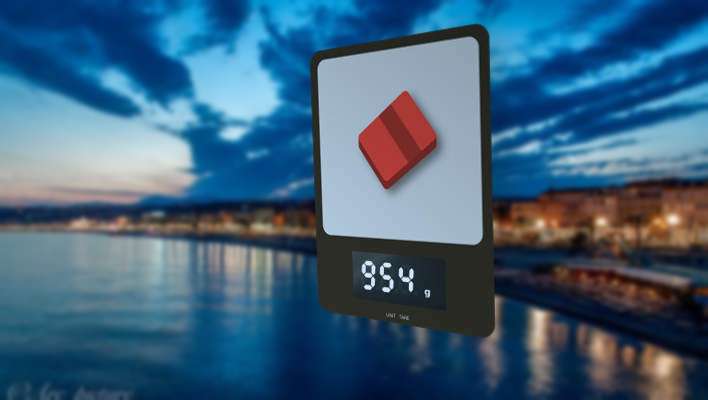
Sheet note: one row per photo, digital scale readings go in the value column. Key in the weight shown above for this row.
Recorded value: 954 g
